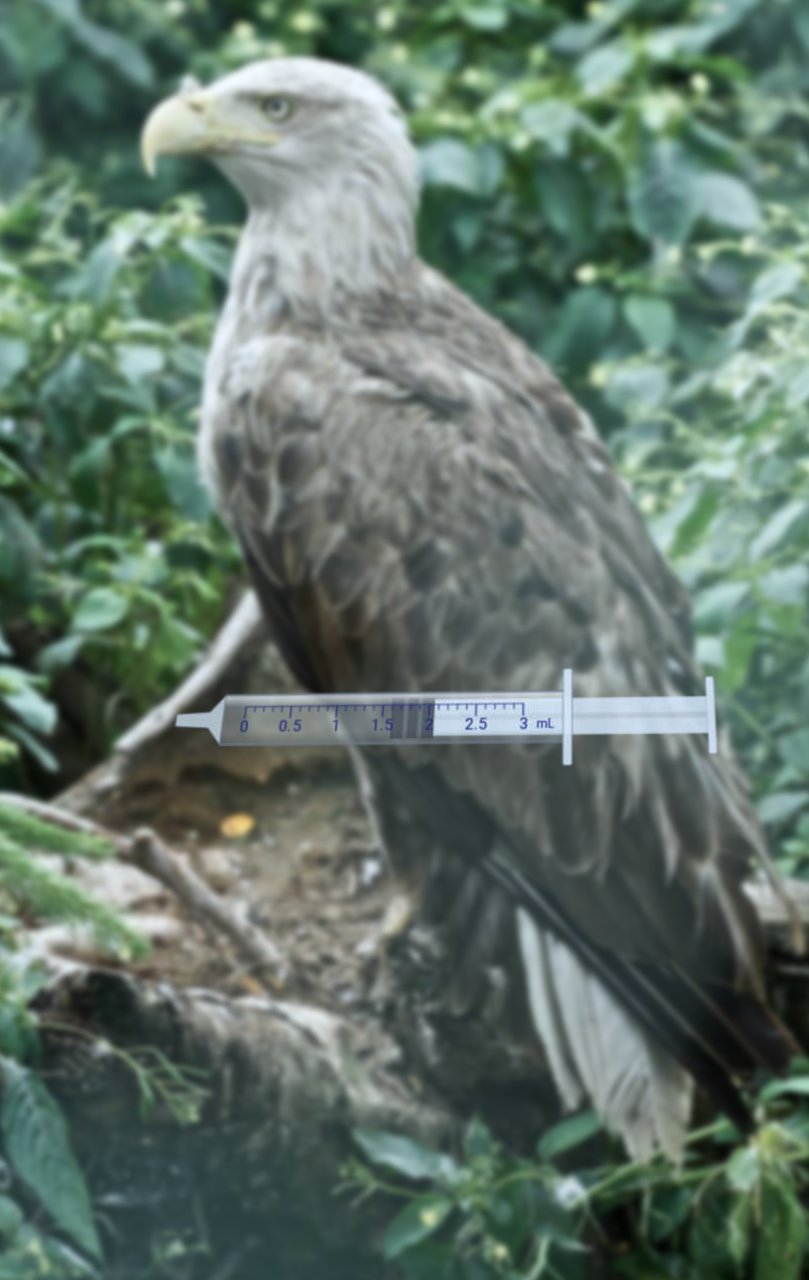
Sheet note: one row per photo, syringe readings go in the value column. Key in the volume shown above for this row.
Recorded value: 1.6 mL
